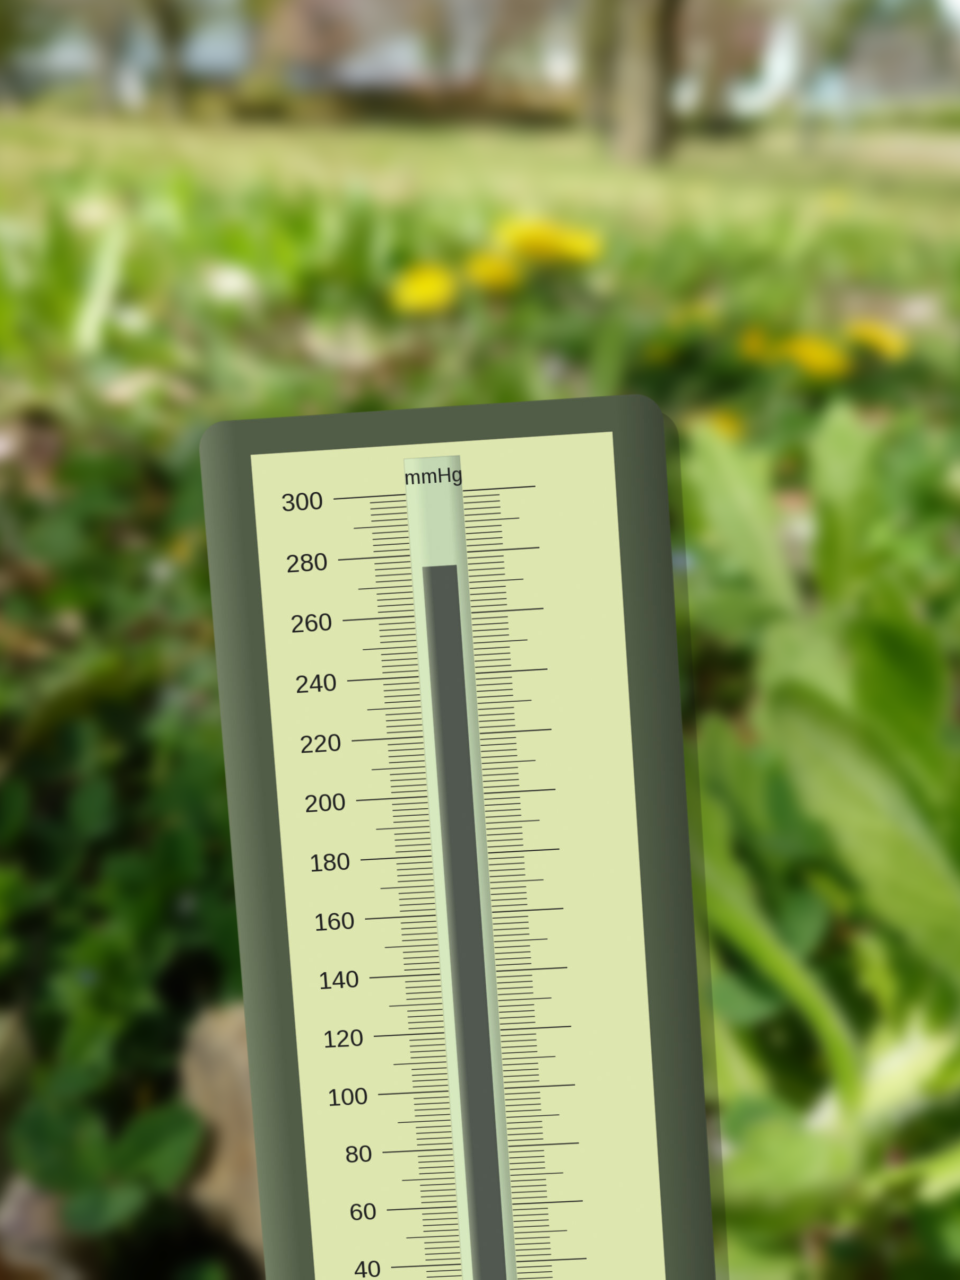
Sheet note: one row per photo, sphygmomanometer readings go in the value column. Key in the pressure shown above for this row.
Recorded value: 276 mmHg
